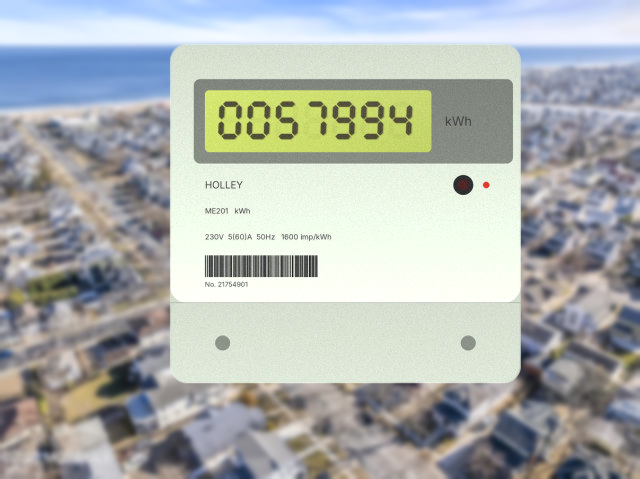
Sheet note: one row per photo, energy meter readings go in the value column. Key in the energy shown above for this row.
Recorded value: 57994 kWh
